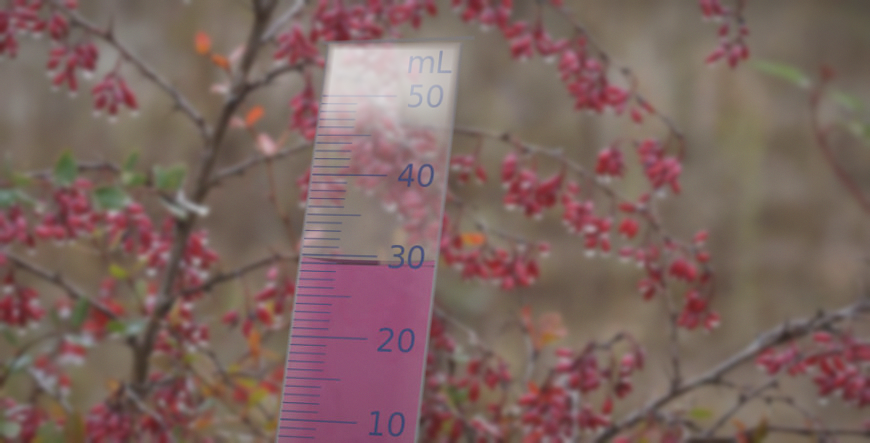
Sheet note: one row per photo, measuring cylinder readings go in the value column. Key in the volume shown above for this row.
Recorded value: 29 mL
